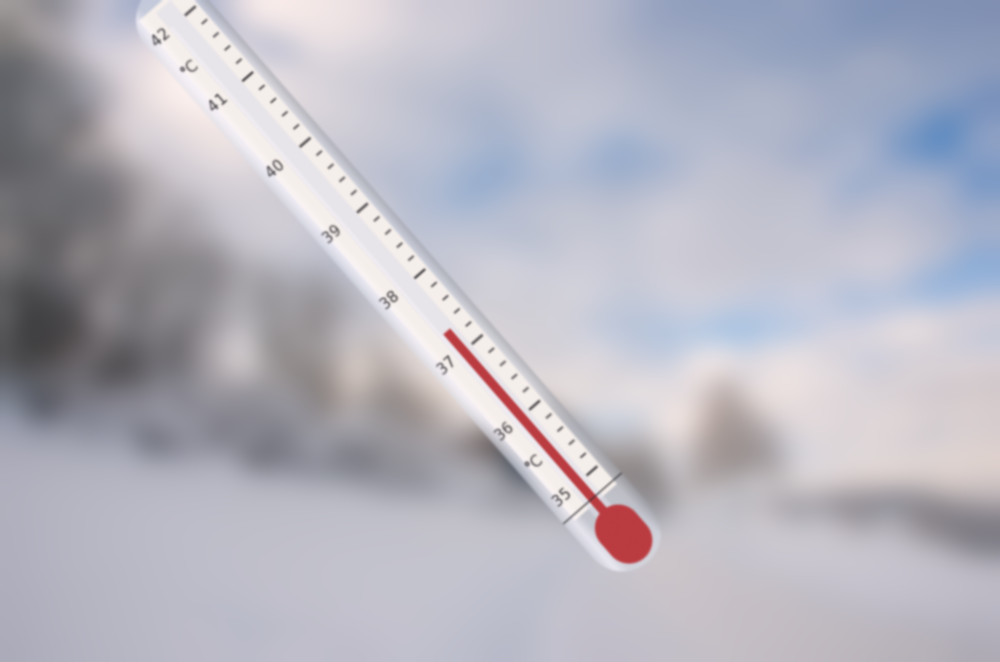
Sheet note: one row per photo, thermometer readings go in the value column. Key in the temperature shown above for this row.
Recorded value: 37.3 °C
